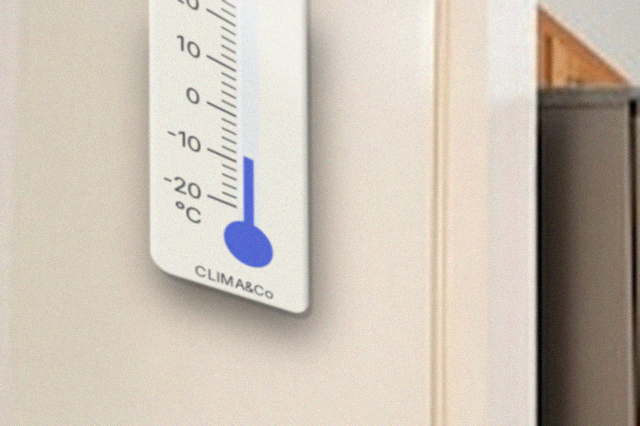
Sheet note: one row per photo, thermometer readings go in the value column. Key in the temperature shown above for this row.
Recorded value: -8 °C
